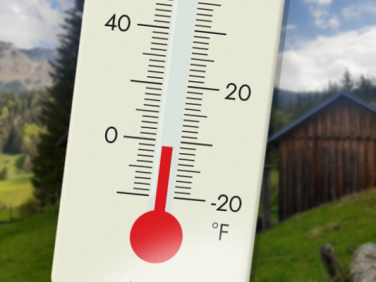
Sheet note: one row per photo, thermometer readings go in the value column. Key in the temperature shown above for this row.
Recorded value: -2 °F
